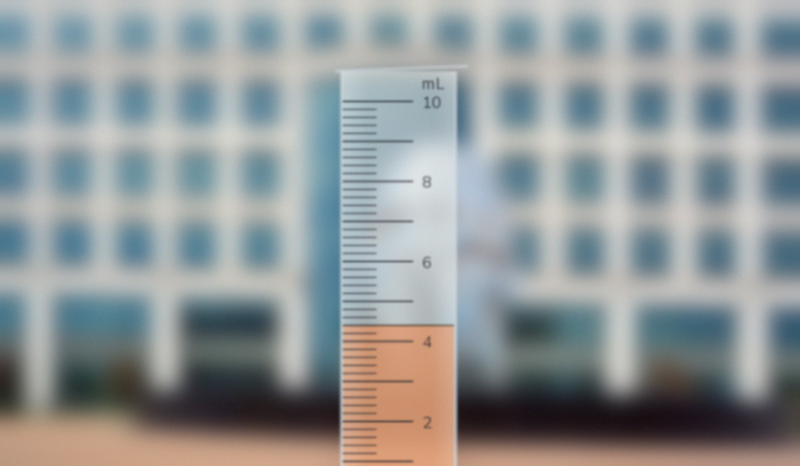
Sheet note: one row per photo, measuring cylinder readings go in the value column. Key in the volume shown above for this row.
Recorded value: 4.4 mL
